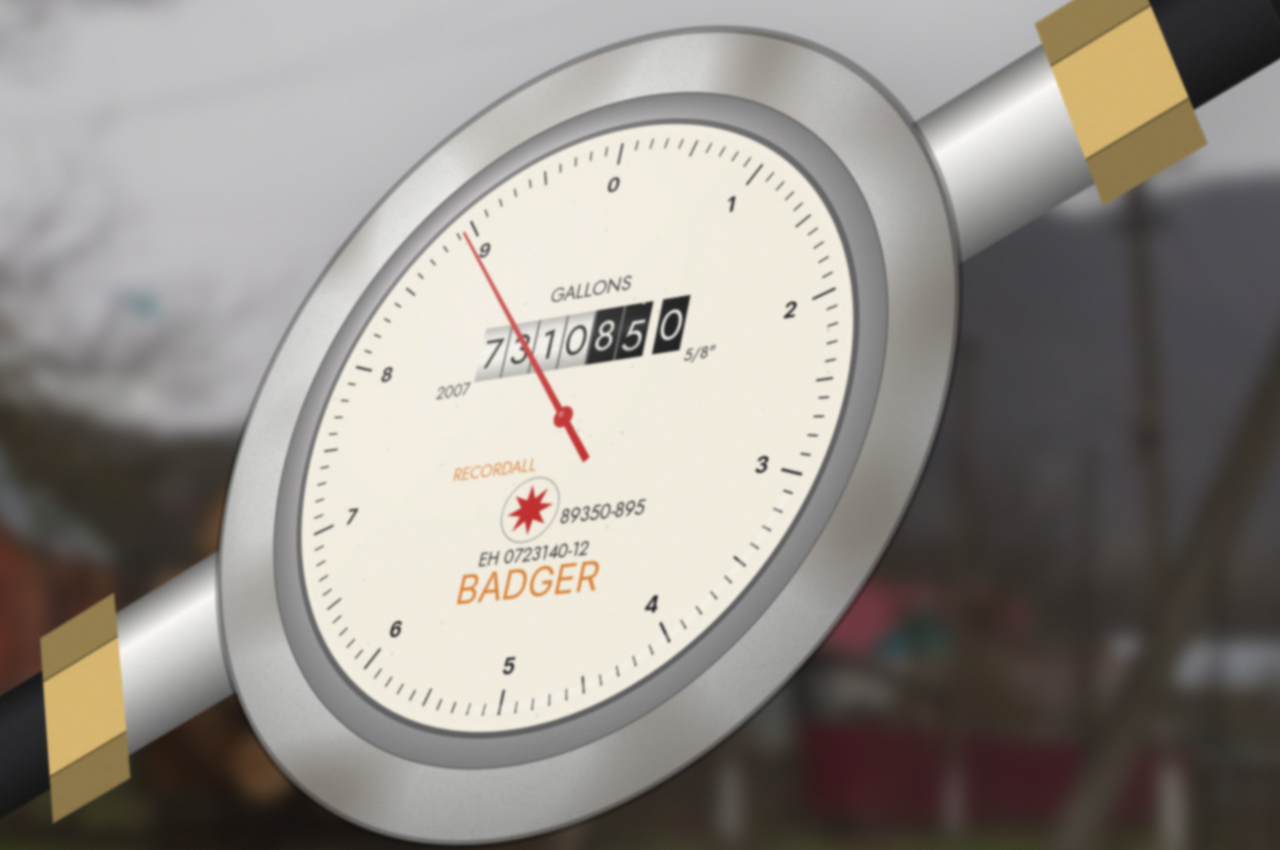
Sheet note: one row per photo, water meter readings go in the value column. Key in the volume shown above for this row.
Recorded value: 7310848.9 gal
